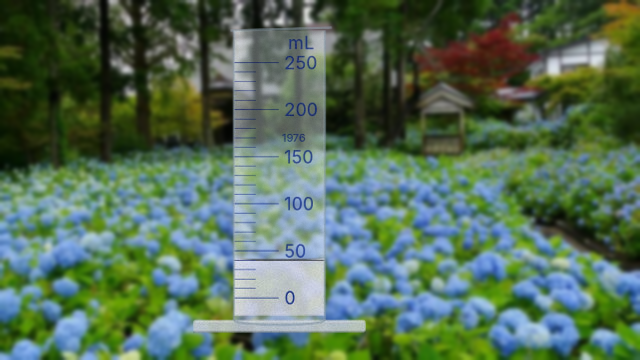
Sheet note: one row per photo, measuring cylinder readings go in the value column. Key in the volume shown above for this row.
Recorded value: 40 mL
